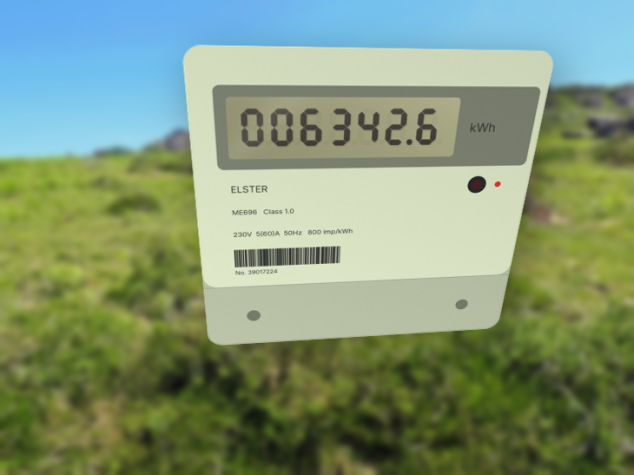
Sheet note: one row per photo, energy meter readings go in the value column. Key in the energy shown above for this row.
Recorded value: 6342.6 kWh
